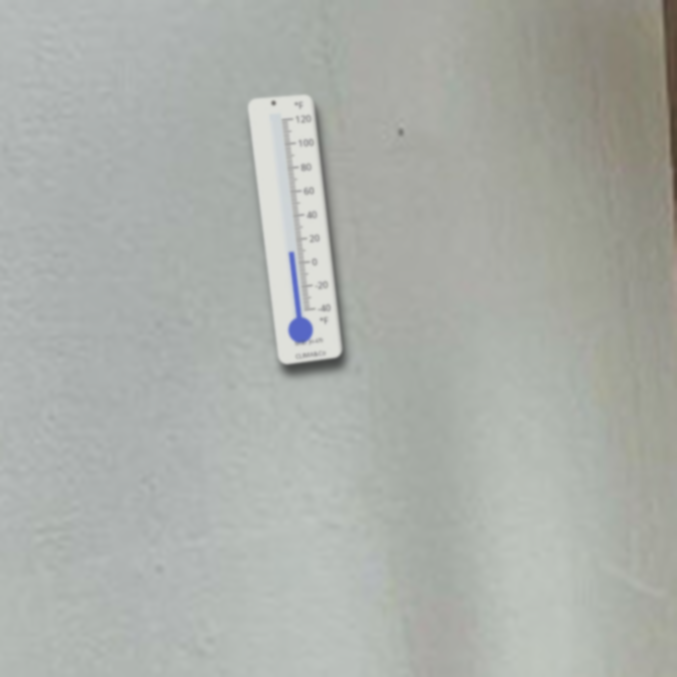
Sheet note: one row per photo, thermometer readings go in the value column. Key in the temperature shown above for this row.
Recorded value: 10 °F
